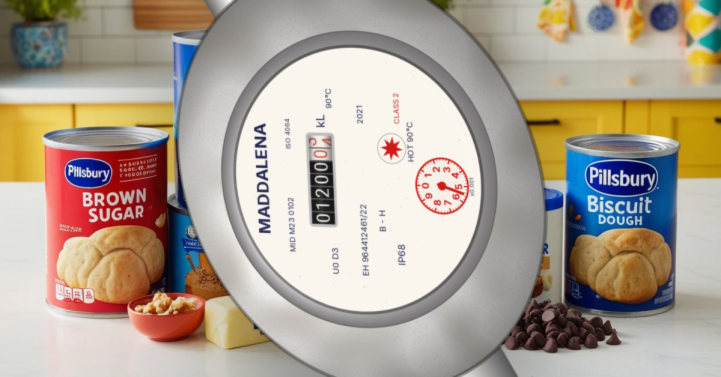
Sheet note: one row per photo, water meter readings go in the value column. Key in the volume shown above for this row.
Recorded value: 1200.035 kL
